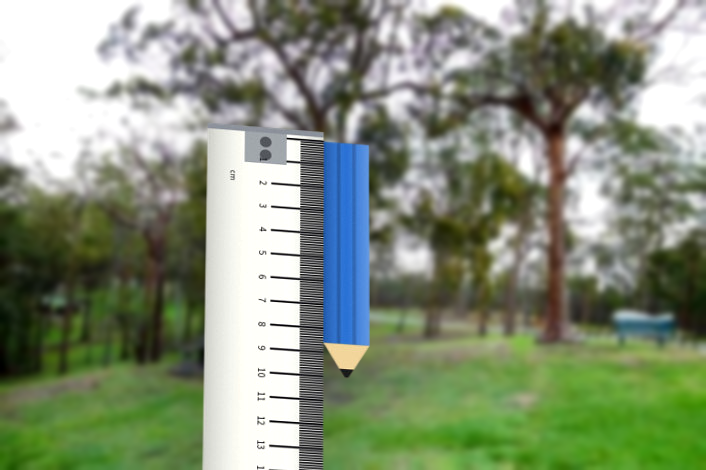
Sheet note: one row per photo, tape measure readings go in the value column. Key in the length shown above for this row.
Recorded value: 10 cm
